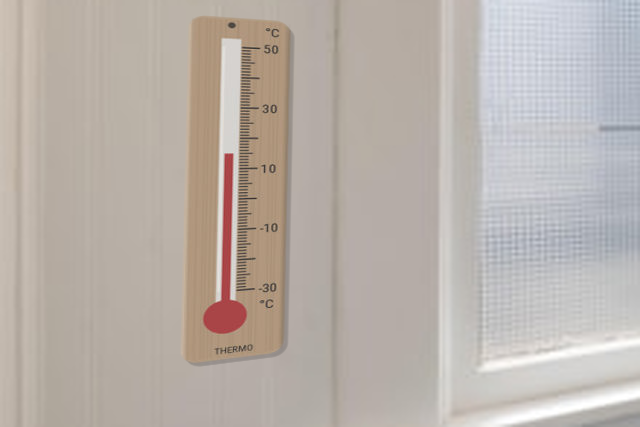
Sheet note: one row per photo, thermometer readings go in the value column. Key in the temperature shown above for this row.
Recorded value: 15 °C
